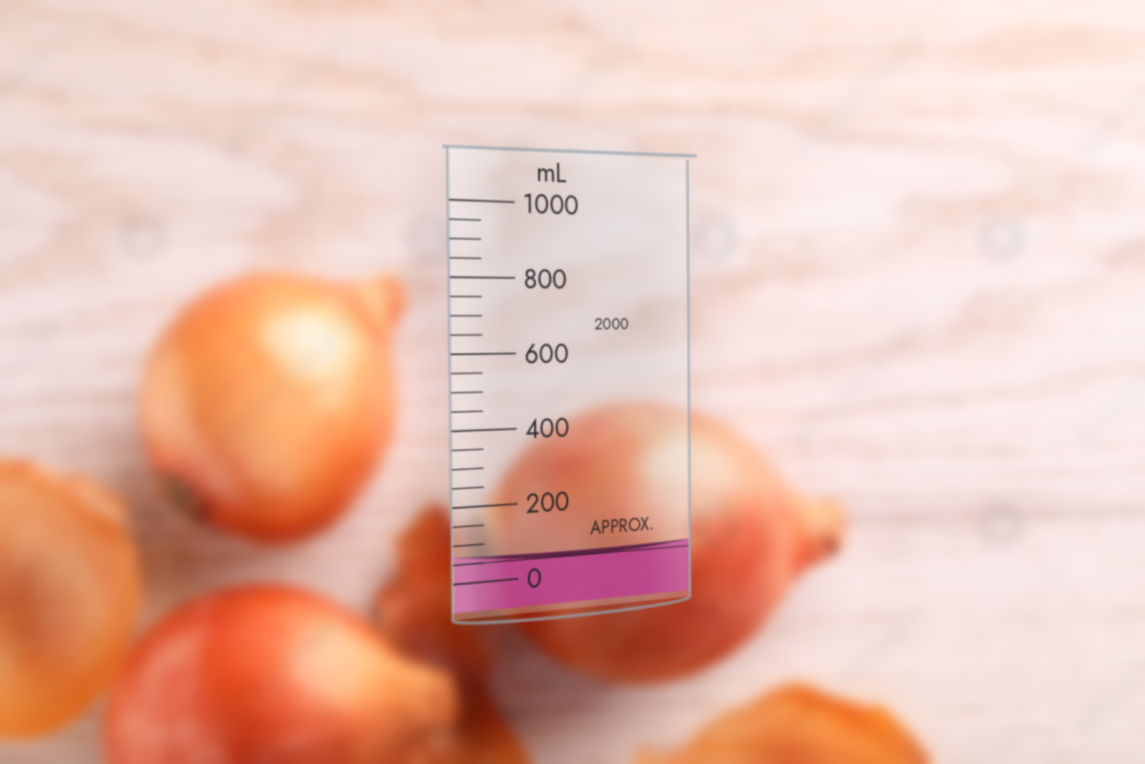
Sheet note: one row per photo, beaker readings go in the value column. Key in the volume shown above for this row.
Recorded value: 50 mL
